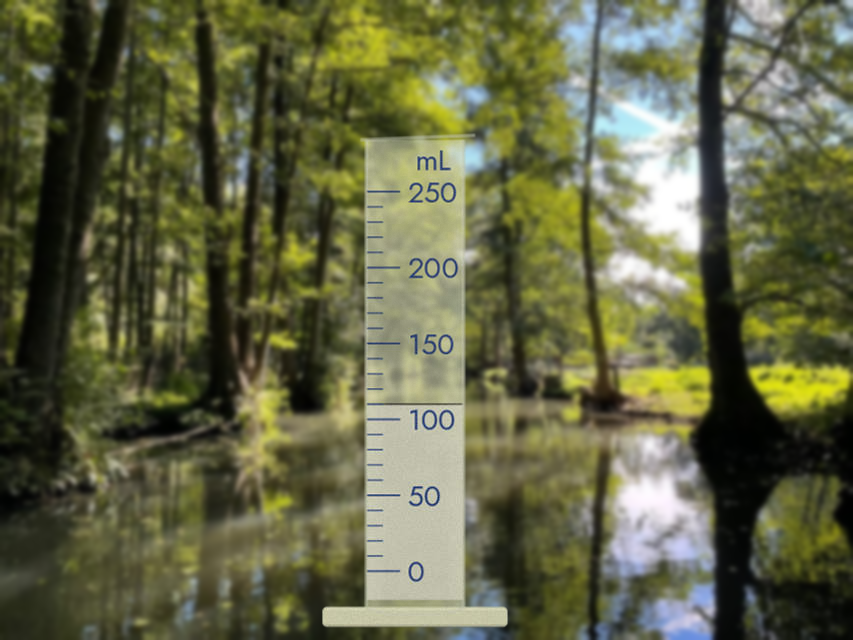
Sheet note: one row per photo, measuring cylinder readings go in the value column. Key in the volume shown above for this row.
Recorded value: 110 mL
